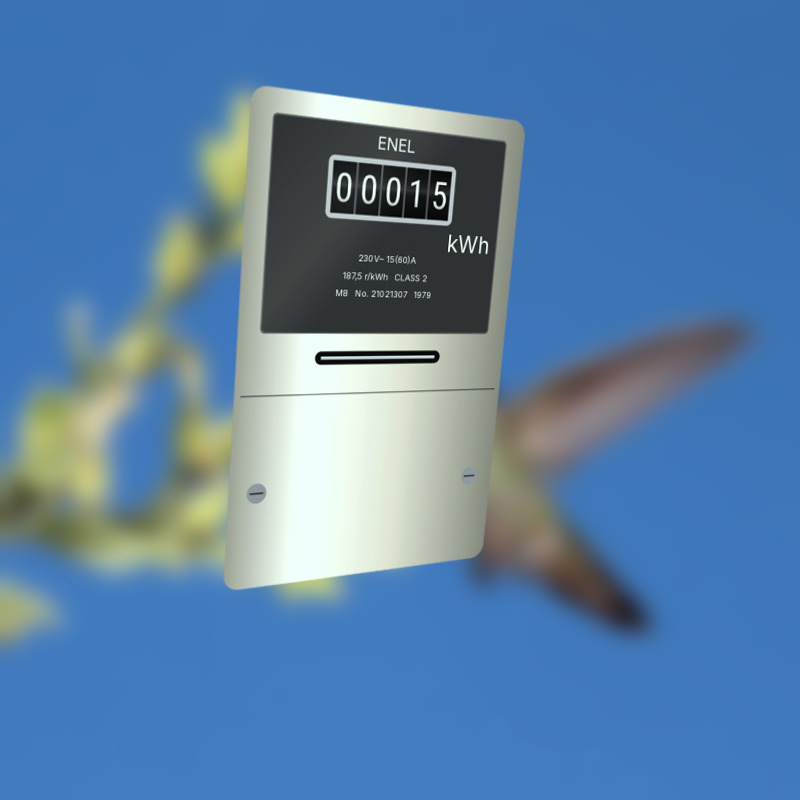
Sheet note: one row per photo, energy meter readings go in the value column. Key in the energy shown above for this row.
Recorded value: 15 kWh
